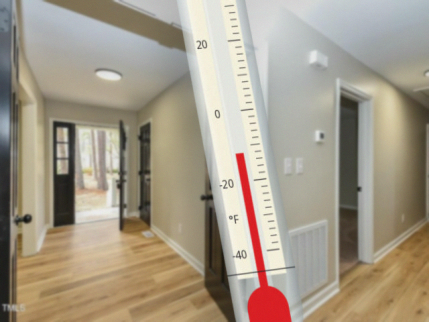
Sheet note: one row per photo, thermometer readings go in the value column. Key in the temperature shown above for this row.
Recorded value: -12 °F
